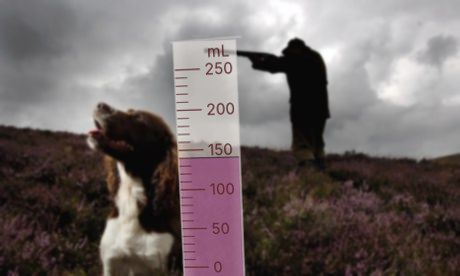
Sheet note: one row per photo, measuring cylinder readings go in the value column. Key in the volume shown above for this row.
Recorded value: 140 mL
